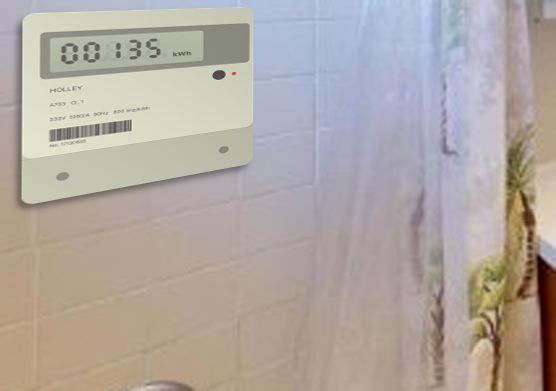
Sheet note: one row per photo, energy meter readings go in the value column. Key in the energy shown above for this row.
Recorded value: 135 kWh
